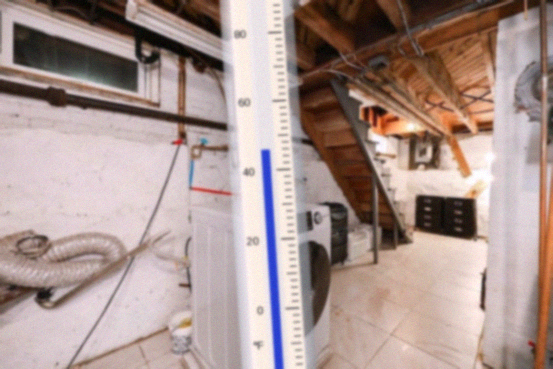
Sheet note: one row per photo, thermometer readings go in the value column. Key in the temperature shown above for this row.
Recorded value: 46 °F
